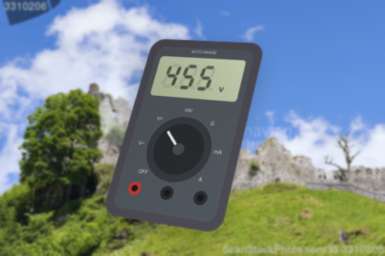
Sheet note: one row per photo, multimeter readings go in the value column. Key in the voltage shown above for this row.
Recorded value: 455 V
